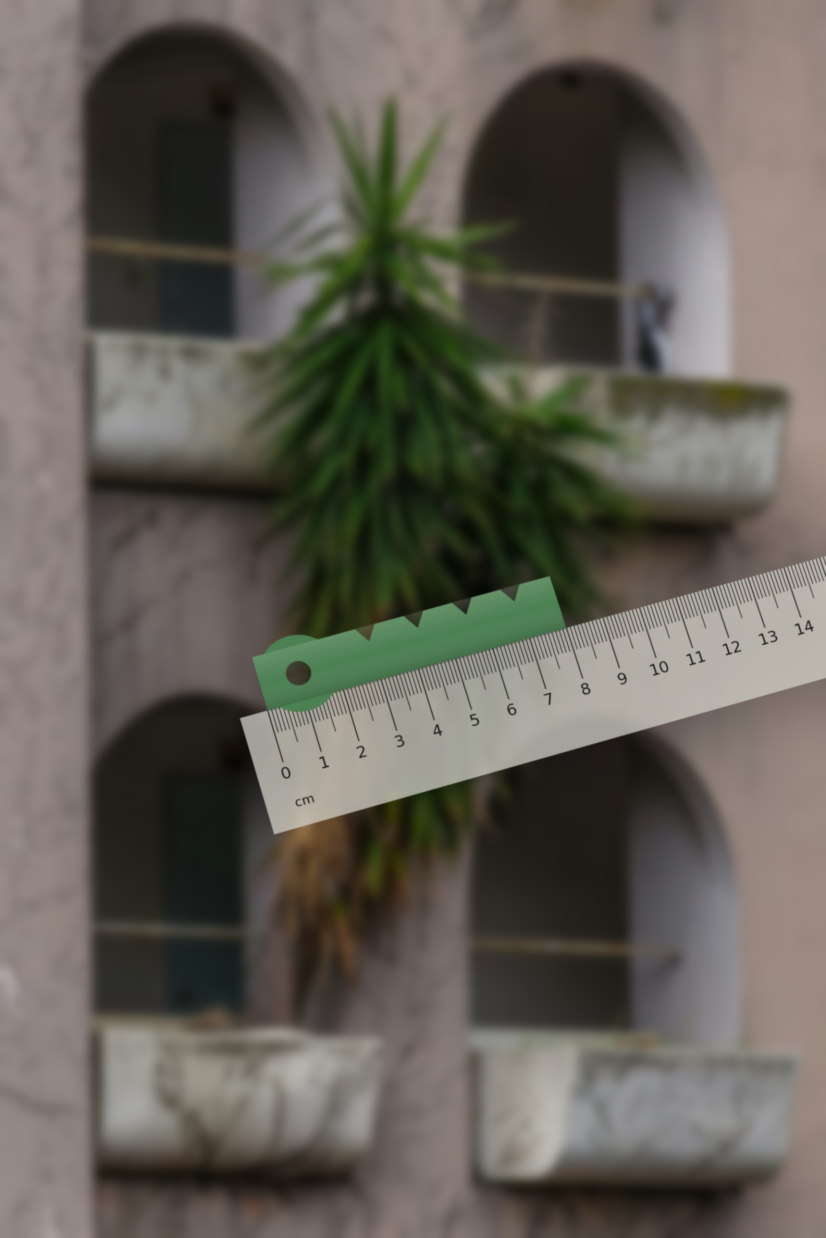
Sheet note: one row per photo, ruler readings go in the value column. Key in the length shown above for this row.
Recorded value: 8 cm
